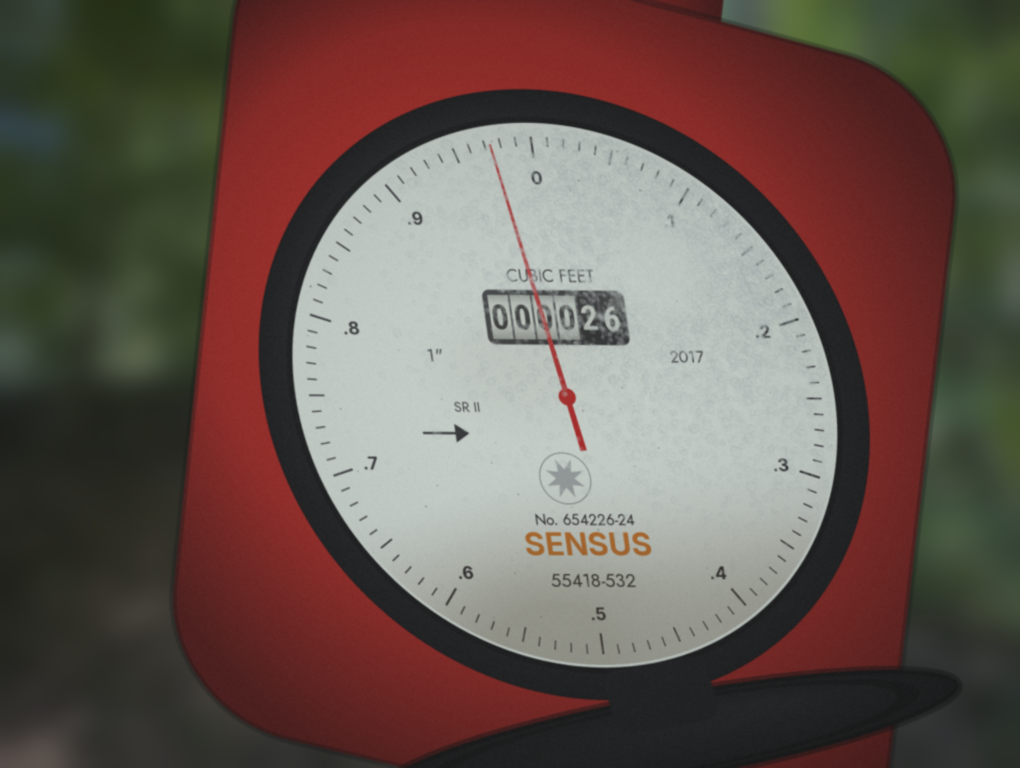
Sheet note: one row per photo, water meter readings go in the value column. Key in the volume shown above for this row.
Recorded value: 25.97 ft³
